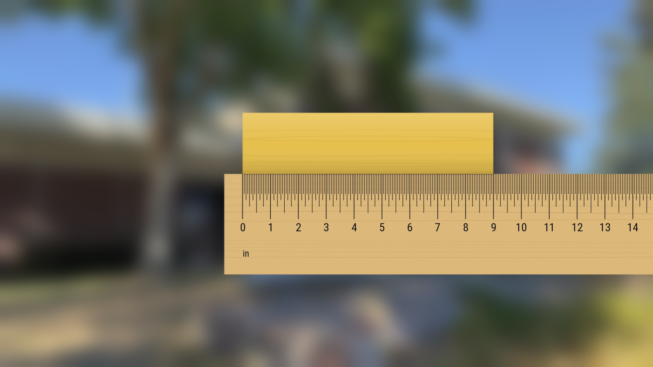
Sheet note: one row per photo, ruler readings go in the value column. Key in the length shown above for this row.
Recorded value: 9 in
